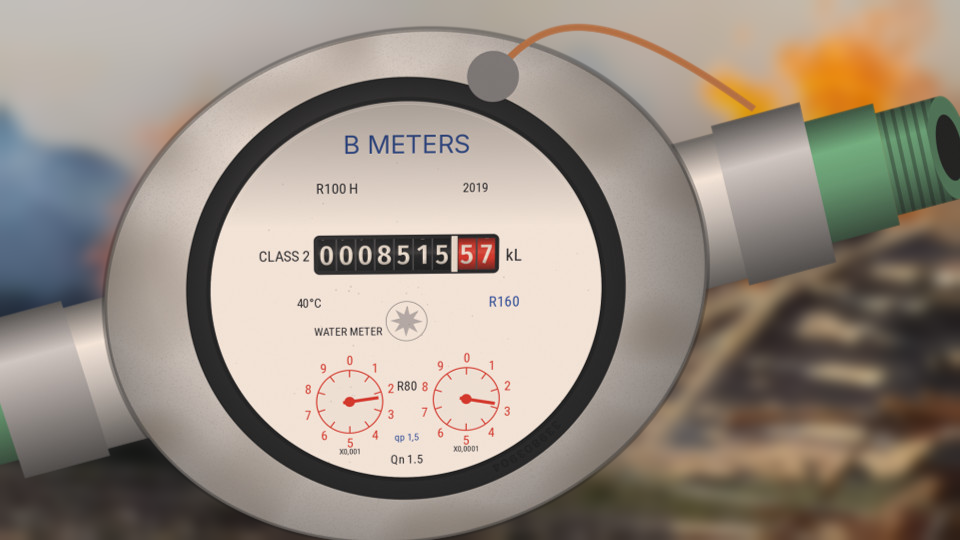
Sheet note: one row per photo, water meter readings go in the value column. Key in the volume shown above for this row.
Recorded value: 8515.5722 kL
